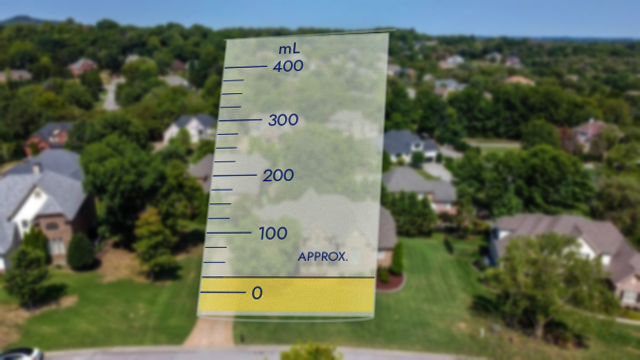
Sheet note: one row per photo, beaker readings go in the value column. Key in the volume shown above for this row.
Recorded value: 25 mL
